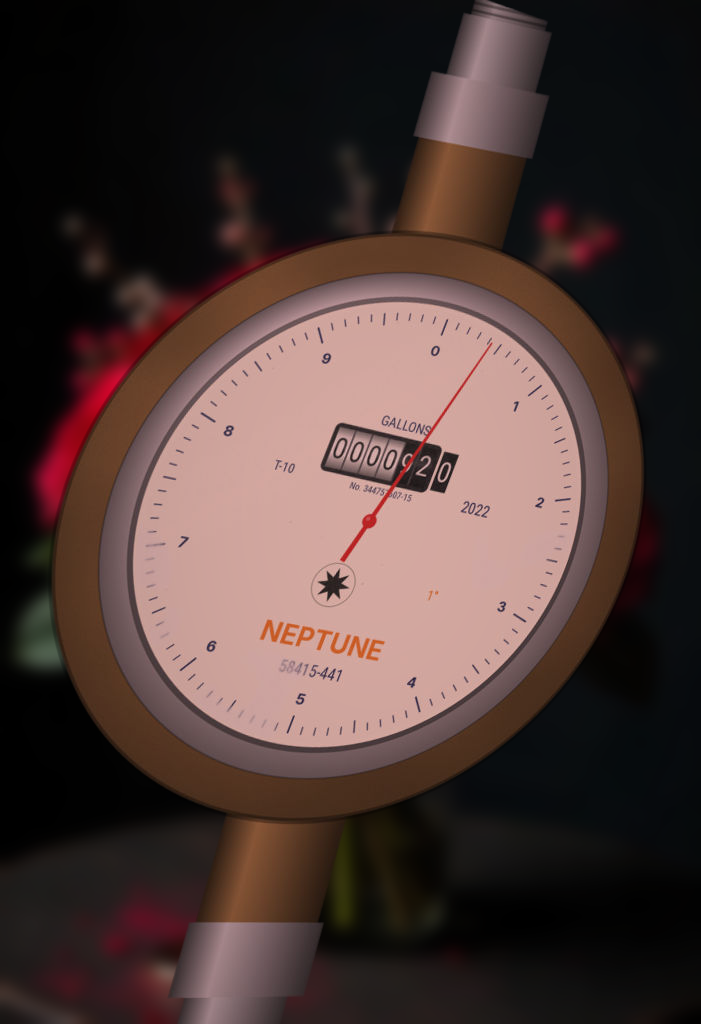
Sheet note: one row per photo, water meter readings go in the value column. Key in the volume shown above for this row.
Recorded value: 920.4 gal
